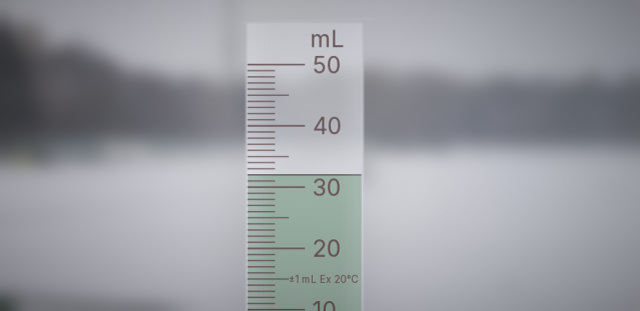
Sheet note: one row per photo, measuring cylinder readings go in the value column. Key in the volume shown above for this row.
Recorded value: 32 mL
